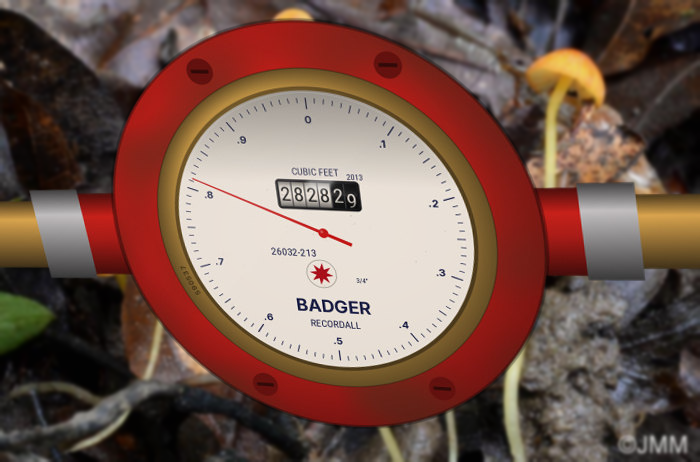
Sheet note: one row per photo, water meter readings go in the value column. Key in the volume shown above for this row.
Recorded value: 282828.81 ft³
